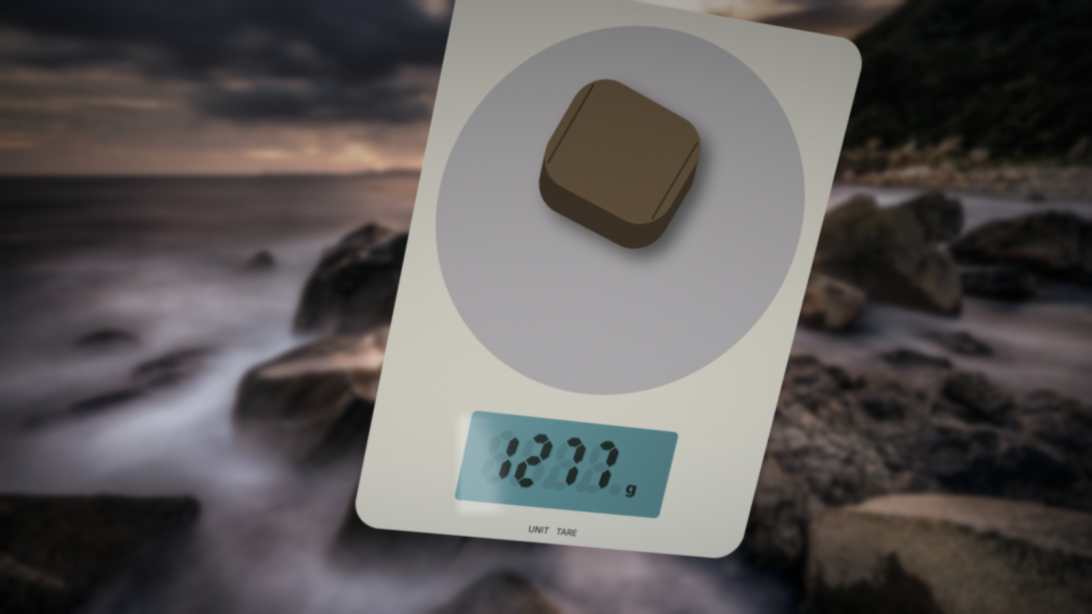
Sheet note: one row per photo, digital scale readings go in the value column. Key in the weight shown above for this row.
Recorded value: 1277 g
